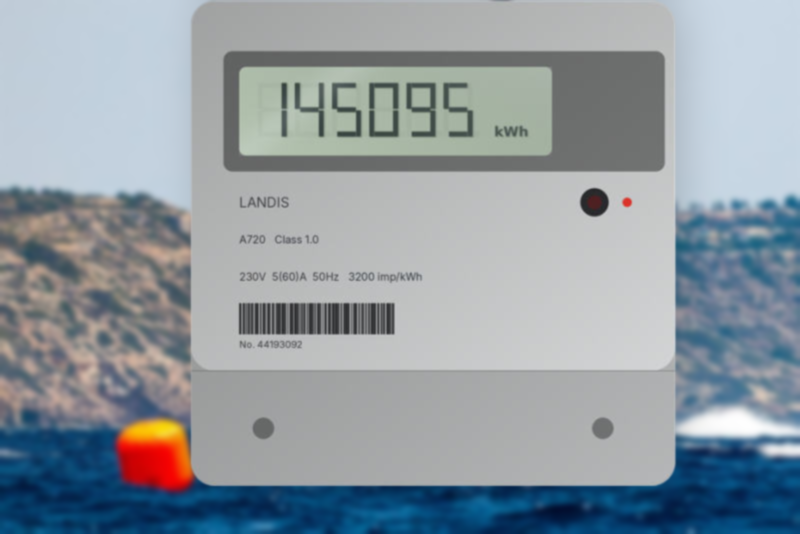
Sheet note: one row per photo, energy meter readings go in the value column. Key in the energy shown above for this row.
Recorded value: 145095 kWh
